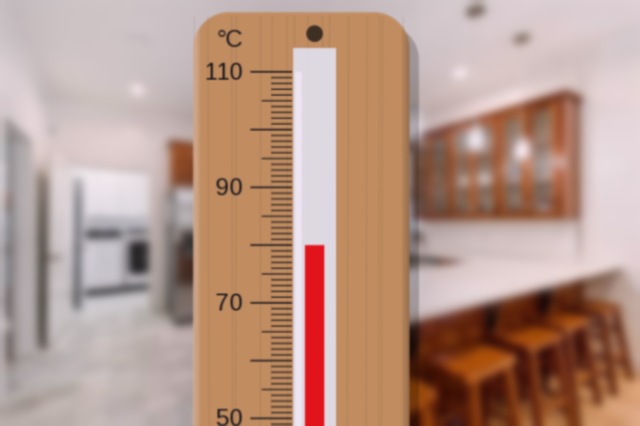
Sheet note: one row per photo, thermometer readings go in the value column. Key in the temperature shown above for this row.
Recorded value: 80 °C
